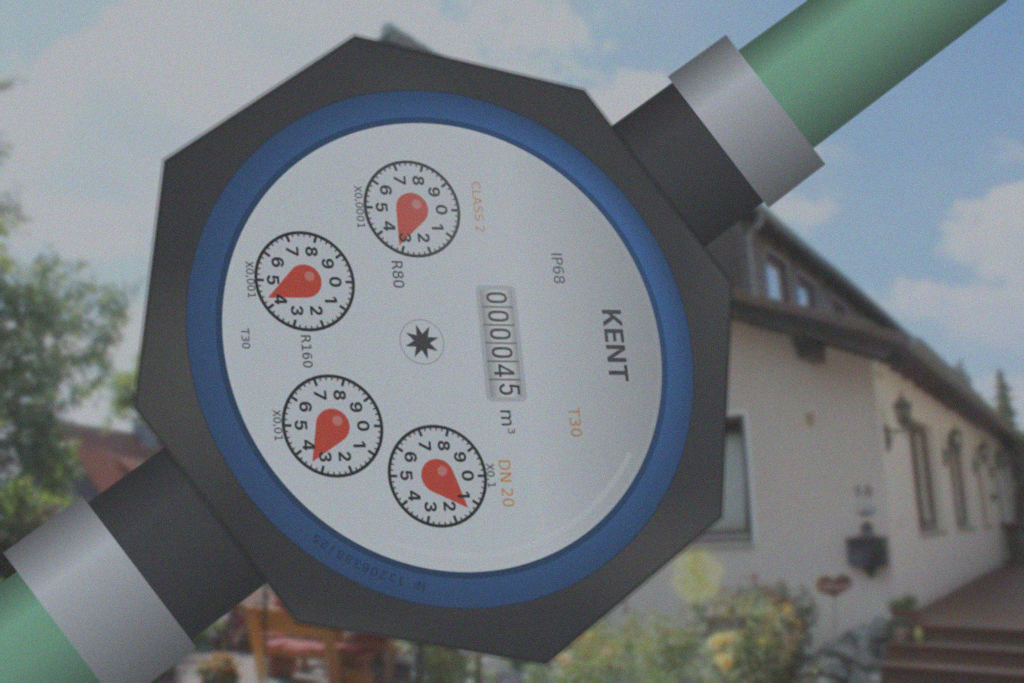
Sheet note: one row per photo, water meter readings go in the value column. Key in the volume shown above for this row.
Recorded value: 45.1343 m³
